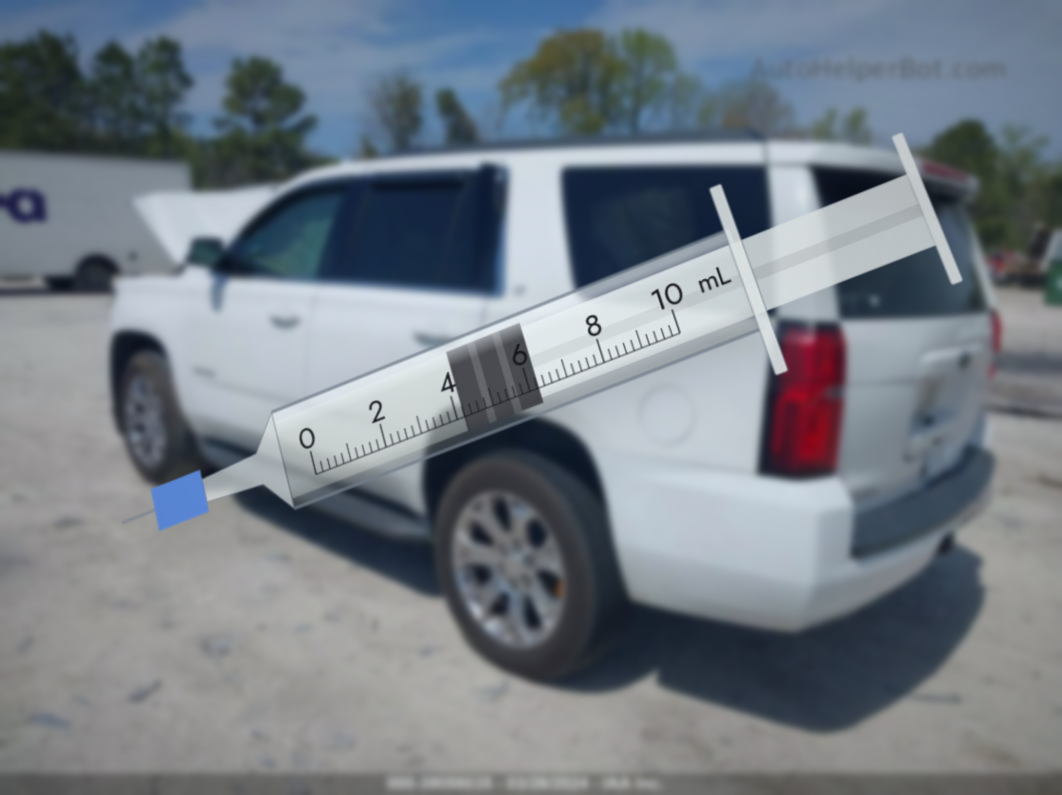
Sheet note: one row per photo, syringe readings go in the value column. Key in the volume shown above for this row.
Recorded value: 4.2 mL
